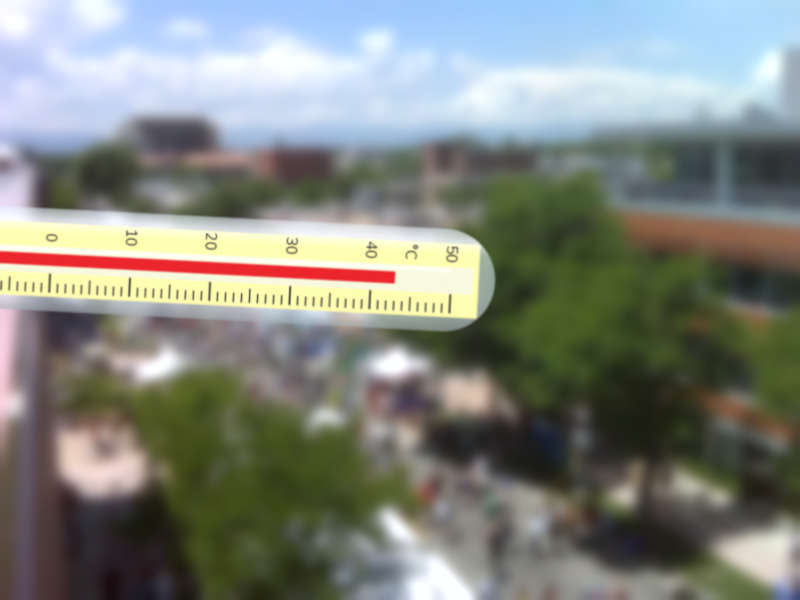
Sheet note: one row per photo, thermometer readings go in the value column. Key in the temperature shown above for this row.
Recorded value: 43 °C
